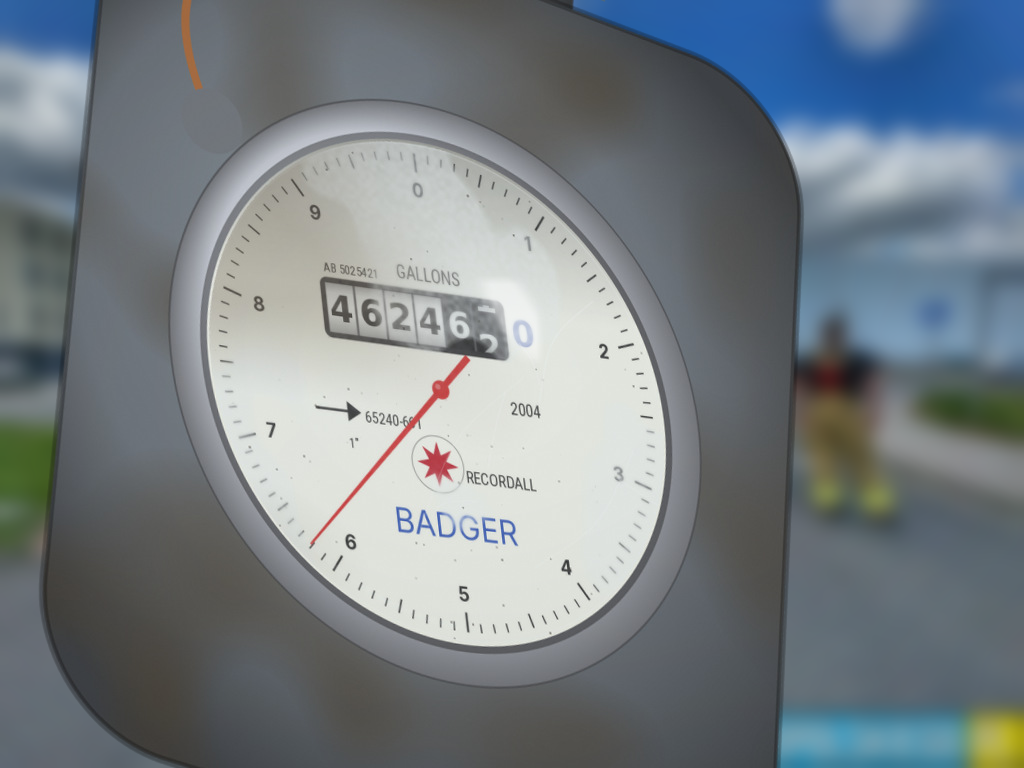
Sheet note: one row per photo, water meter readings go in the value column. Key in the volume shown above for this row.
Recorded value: 4624616.2 gal
